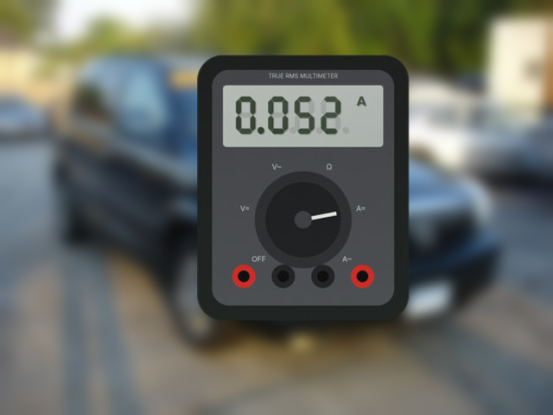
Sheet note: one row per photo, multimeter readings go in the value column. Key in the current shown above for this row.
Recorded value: 0.052 A
